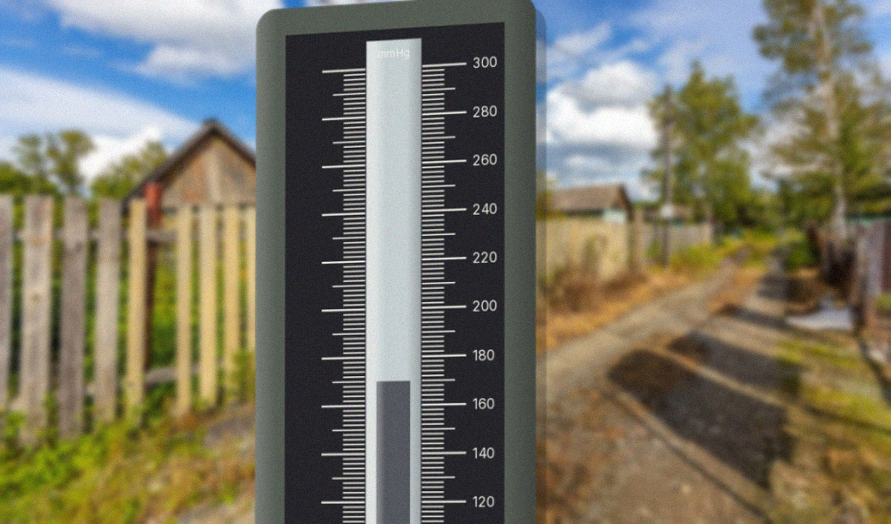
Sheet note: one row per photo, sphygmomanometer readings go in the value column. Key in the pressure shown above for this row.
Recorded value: 170 mmHg
